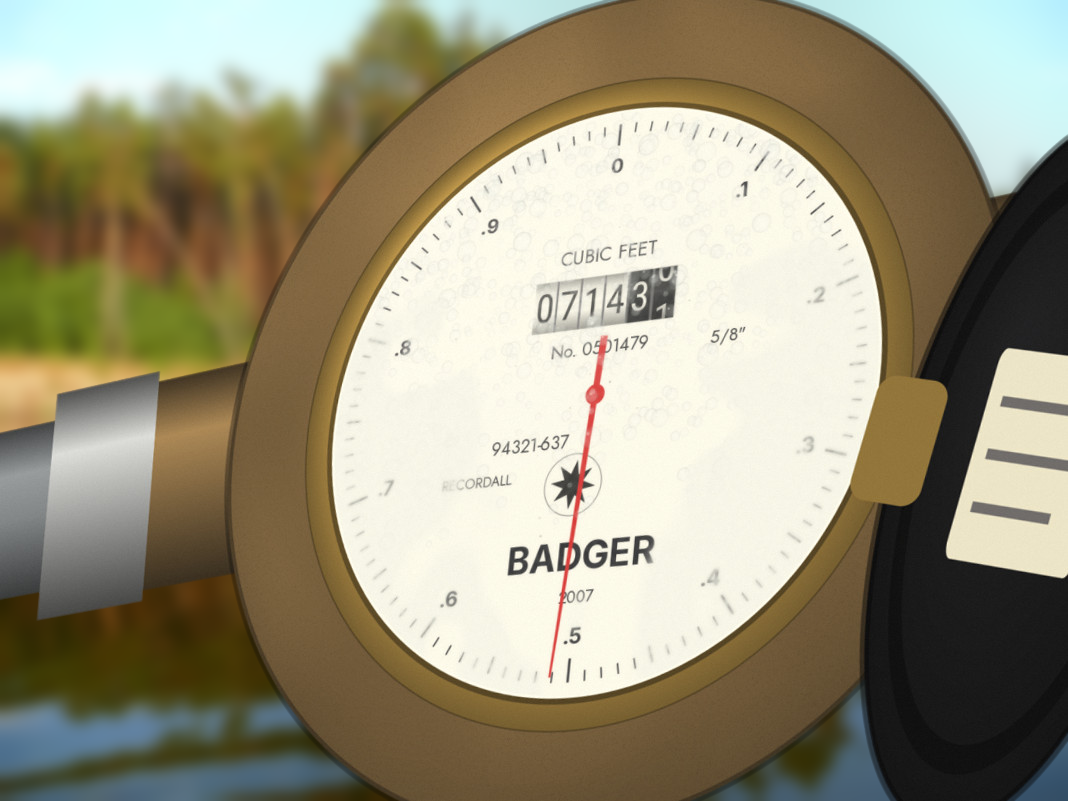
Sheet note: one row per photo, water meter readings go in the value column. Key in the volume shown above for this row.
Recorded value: 71430.51 ft³
